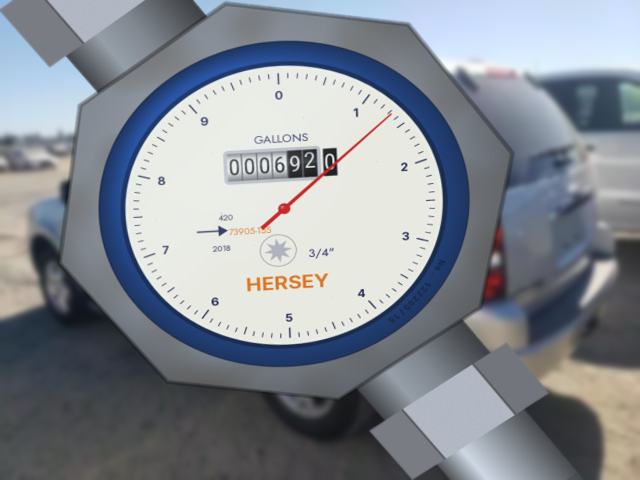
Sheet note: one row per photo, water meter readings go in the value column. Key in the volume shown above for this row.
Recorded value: 6921.3 gal
